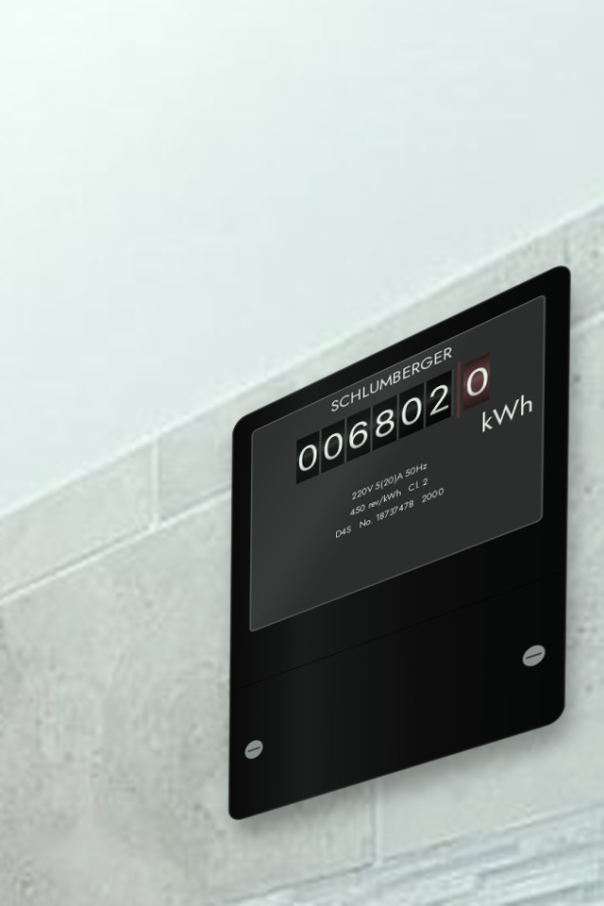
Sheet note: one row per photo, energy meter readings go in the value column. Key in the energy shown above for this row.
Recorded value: 6802.0 kWh
